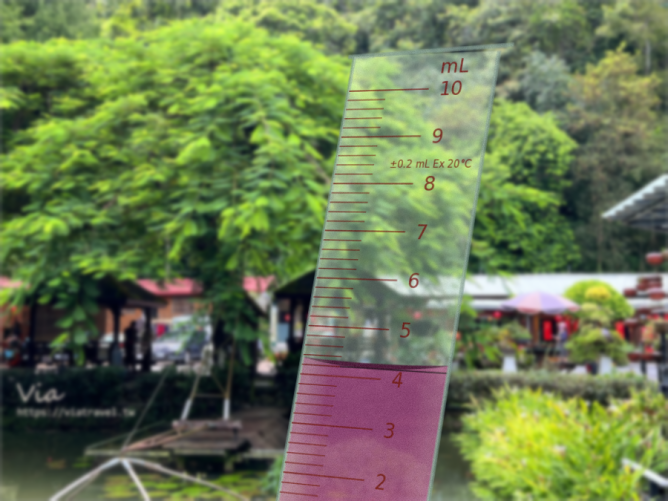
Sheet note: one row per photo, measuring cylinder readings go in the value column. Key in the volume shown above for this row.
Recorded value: 4.2 mL
